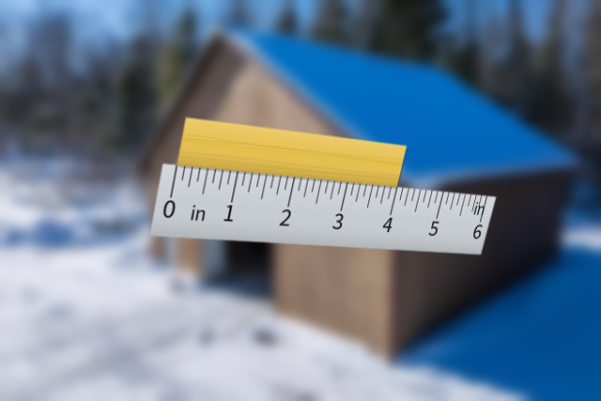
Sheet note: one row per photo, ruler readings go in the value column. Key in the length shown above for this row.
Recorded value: 4 in
